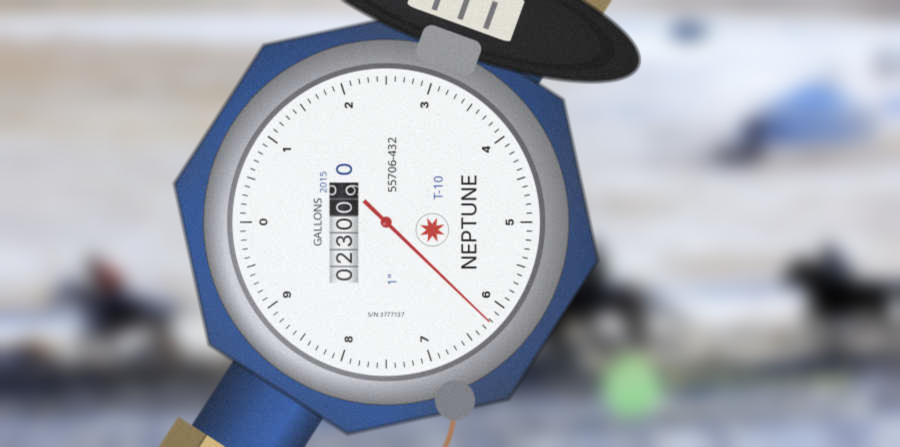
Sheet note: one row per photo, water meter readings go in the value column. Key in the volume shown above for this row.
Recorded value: 230086.2 gal
